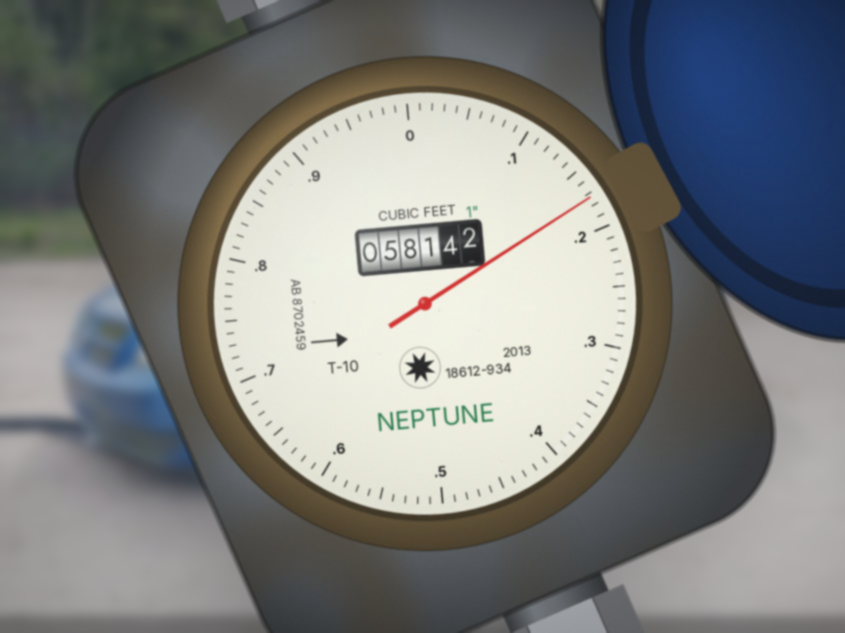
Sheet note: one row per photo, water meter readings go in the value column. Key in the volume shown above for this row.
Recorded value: 58142.17 ft³
